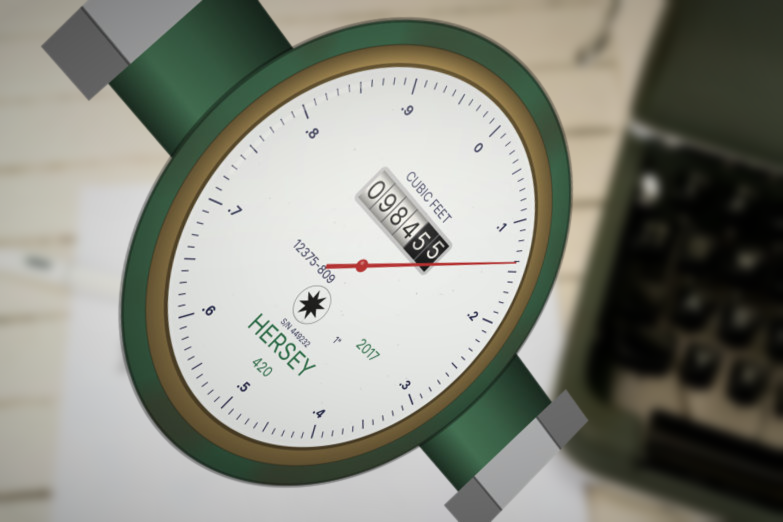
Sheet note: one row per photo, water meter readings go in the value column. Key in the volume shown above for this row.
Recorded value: 98455.14 ft³
